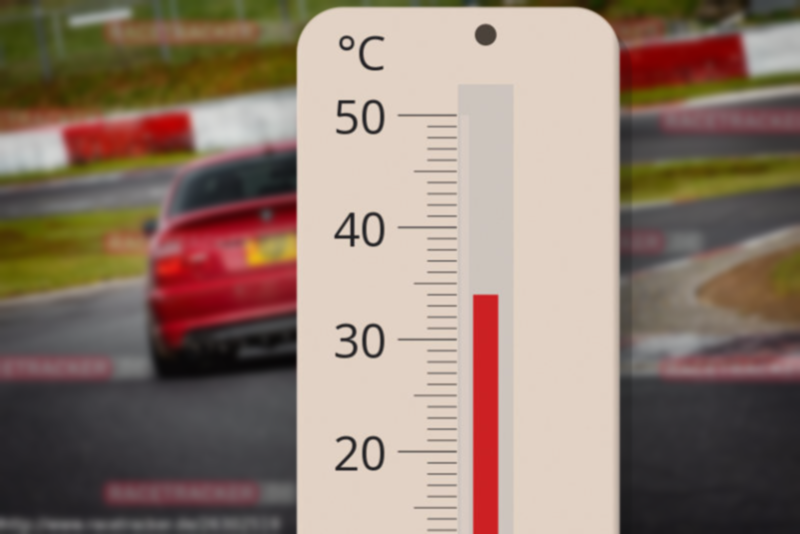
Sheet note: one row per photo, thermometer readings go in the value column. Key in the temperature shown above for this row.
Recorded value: 34 °C
